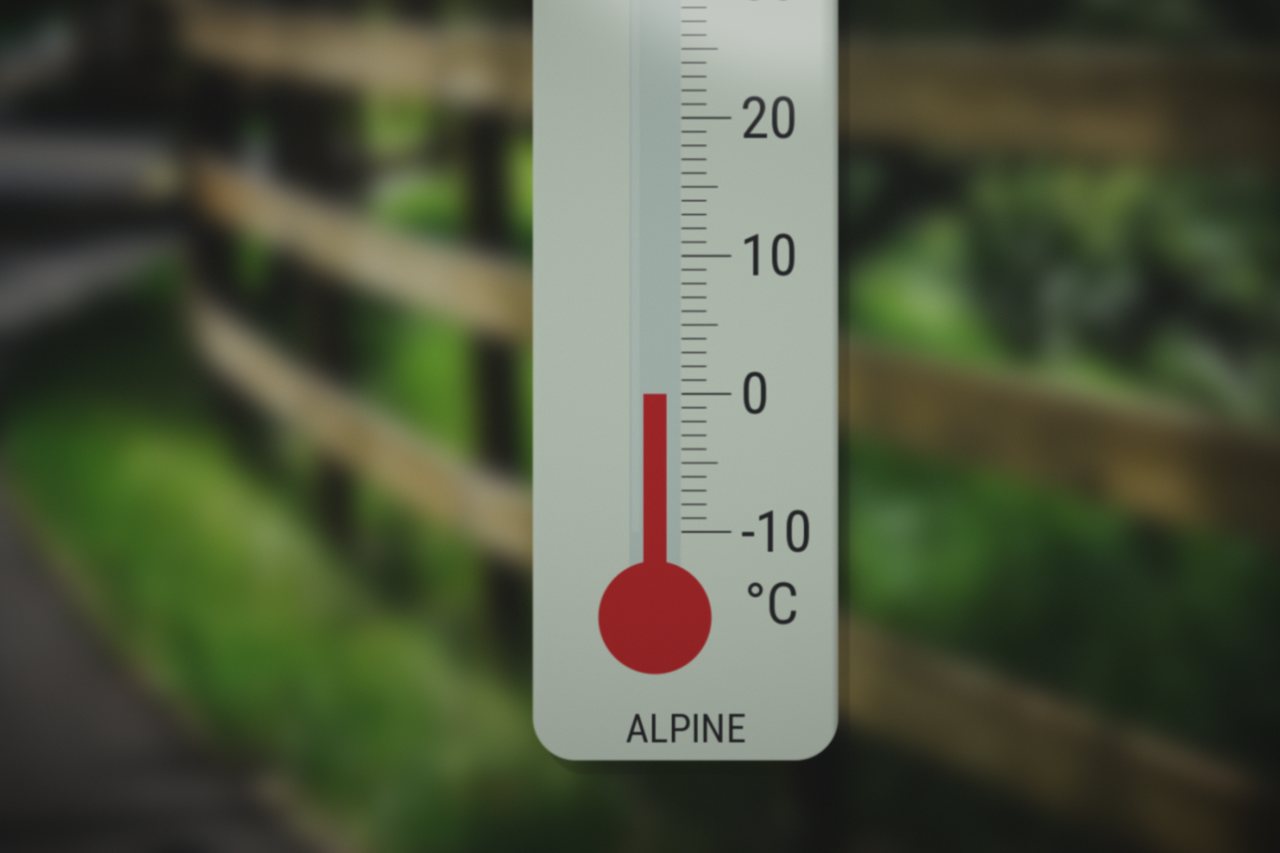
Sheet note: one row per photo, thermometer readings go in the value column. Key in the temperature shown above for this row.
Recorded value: 0 °C
